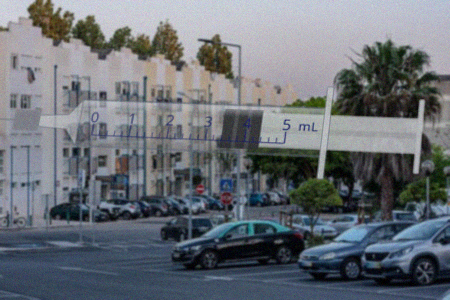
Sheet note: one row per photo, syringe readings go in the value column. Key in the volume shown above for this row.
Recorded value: 3.4 mL
